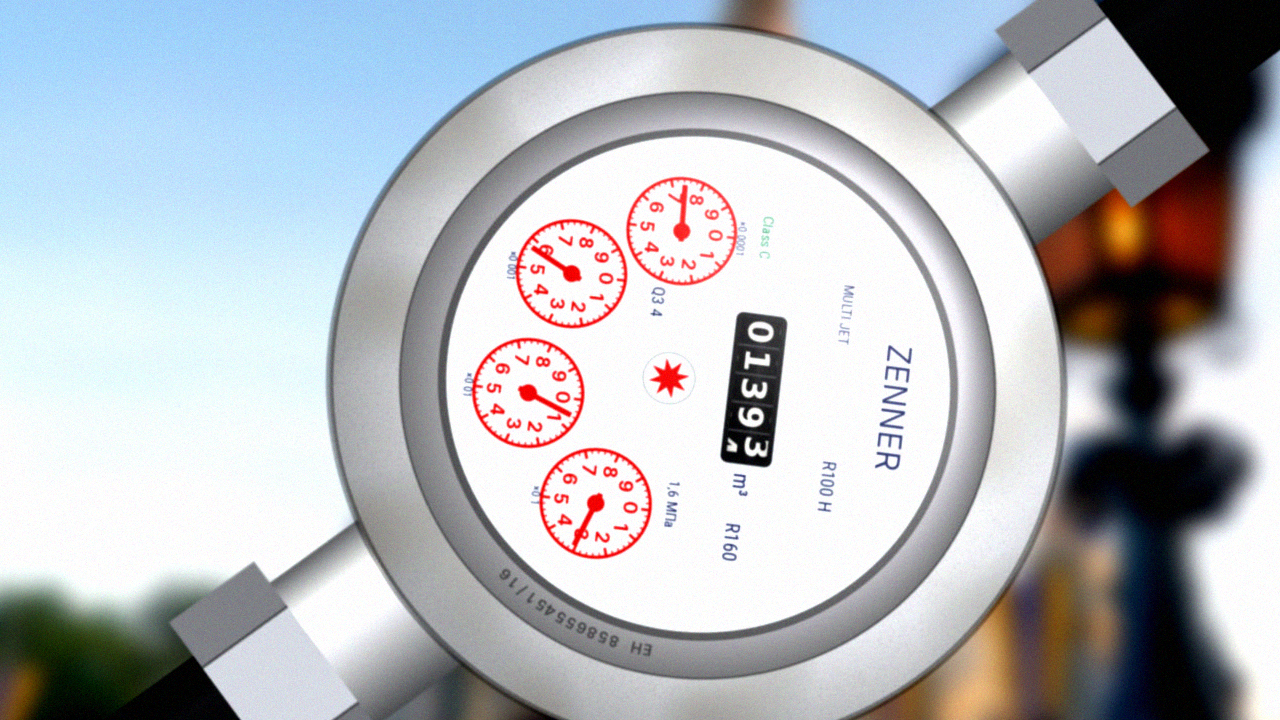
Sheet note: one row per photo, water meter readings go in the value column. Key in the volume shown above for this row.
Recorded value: 1393.3057 m³
